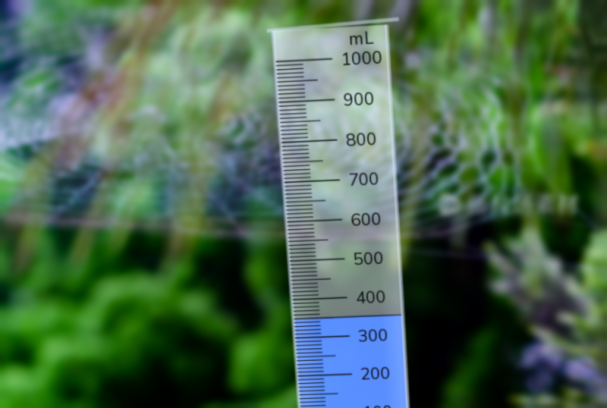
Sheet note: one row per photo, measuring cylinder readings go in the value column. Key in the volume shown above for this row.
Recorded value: 350 mL
